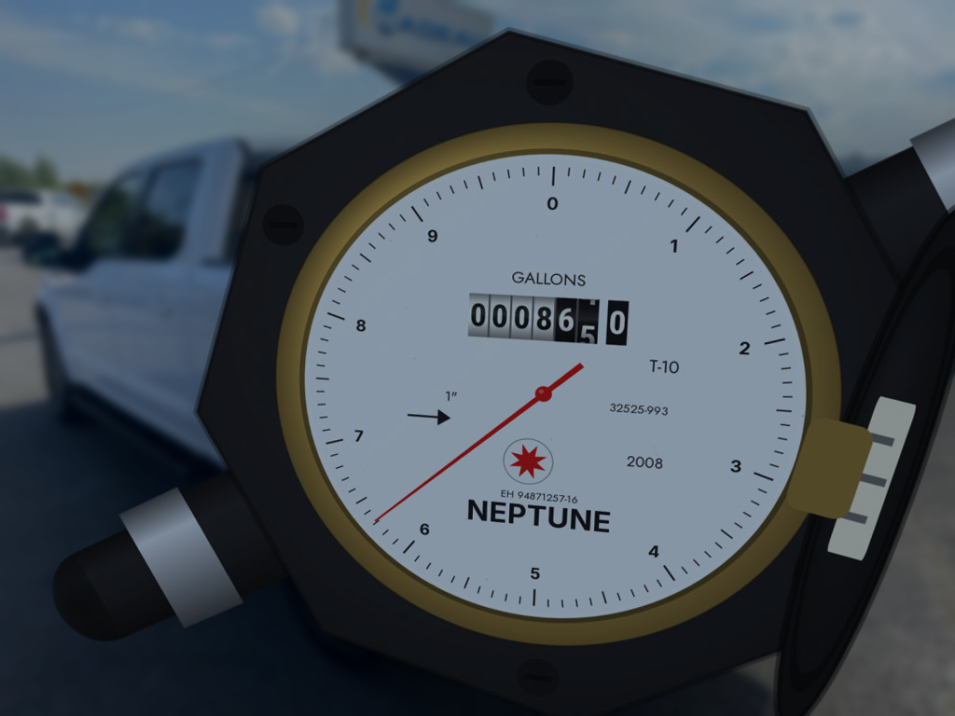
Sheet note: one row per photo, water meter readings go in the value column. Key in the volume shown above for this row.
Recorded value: 8646.3 gal
